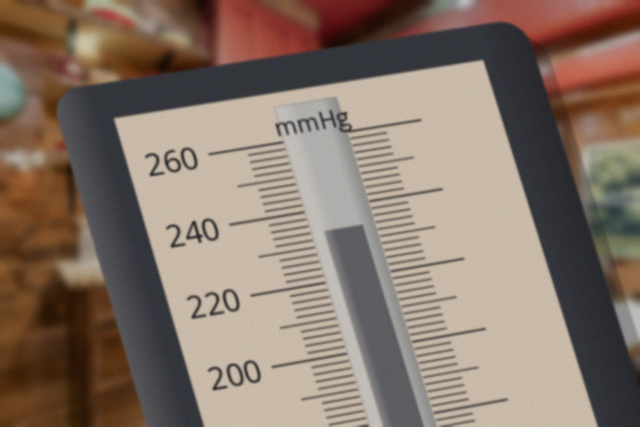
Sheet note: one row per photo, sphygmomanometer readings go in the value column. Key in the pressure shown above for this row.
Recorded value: 234 mmHg
